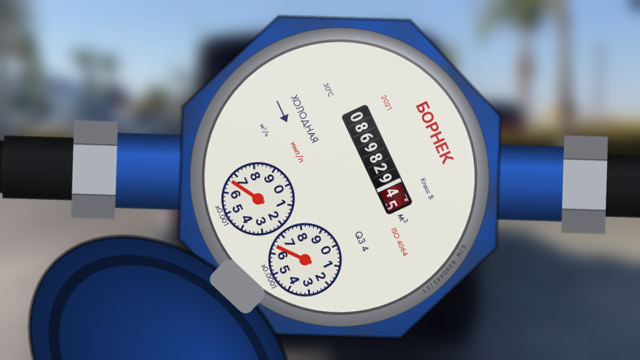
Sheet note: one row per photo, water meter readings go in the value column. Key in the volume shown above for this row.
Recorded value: 869829.4466 m³
